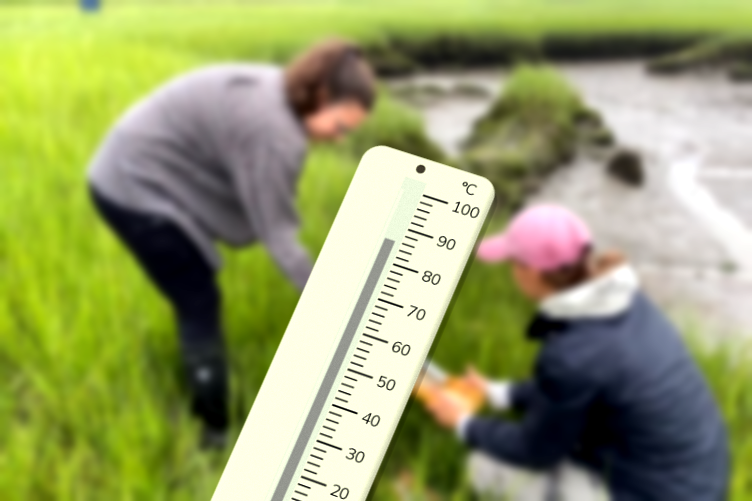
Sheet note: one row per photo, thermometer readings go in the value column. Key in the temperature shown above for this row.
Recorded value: 86 °C
